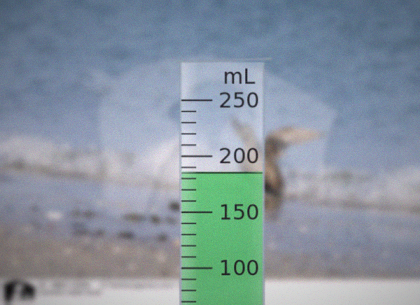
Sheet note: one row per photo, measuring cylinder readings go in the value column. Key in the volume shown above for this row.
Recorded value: 185 mL
